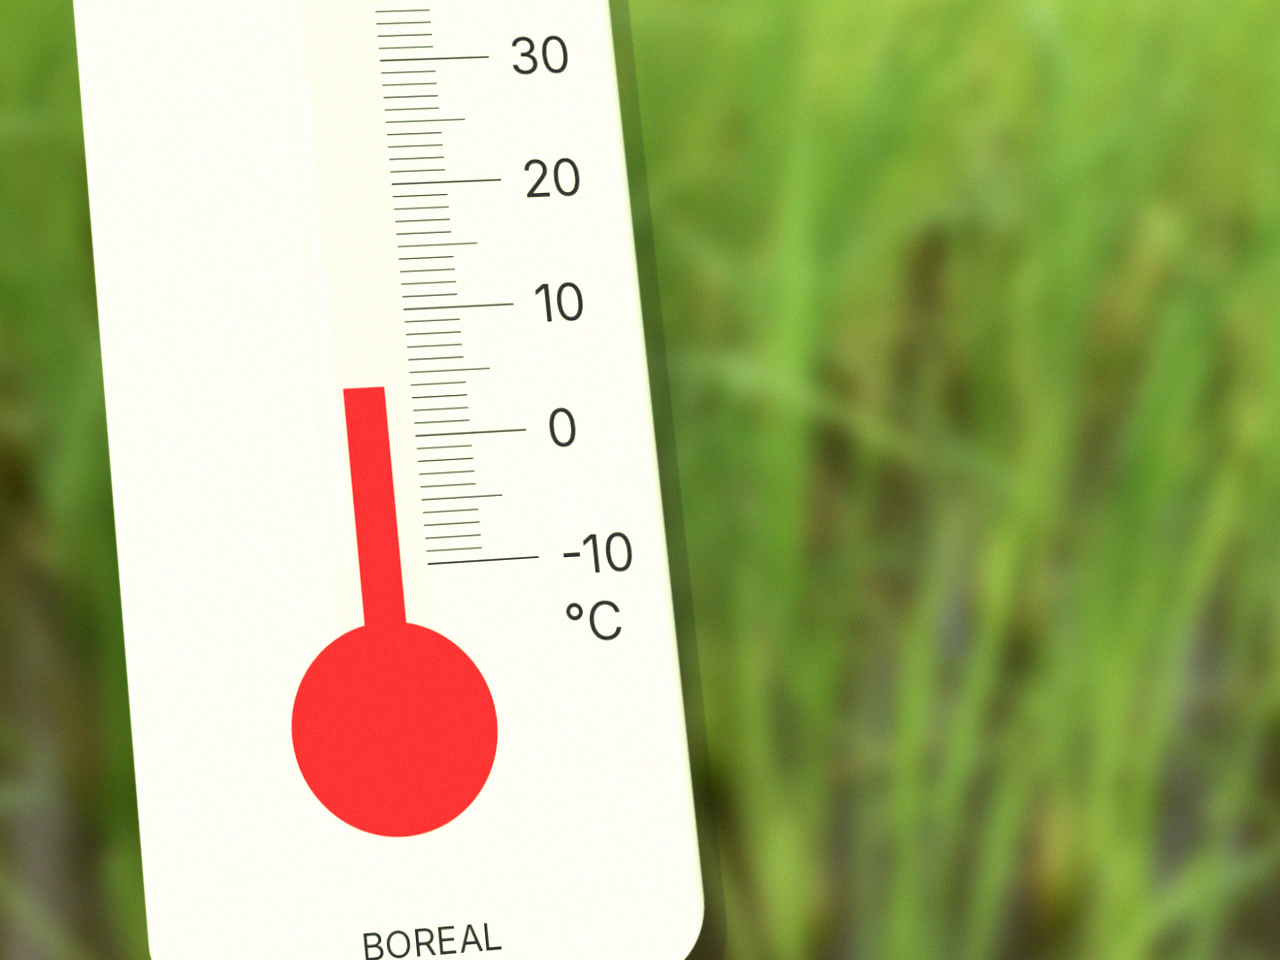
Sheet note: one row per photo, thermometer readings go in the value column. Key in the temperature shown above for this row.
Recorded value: 4 °C
